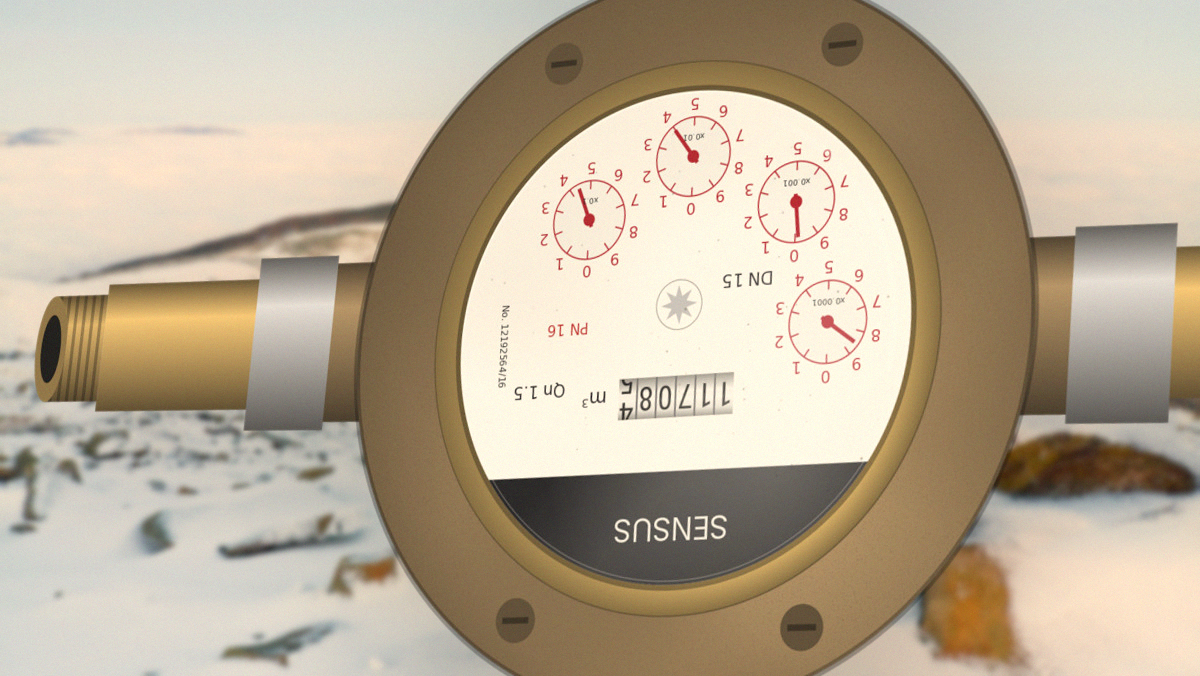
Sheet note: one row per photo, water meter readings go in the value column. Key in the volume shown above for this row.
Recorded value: 117084.4398 m³
